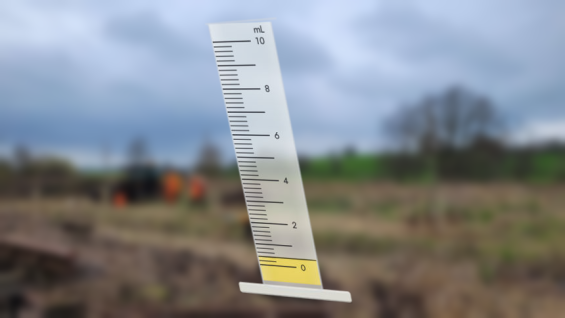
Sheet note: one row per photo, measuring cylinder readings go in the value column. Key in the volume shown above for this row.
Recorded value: 0.4 mL
